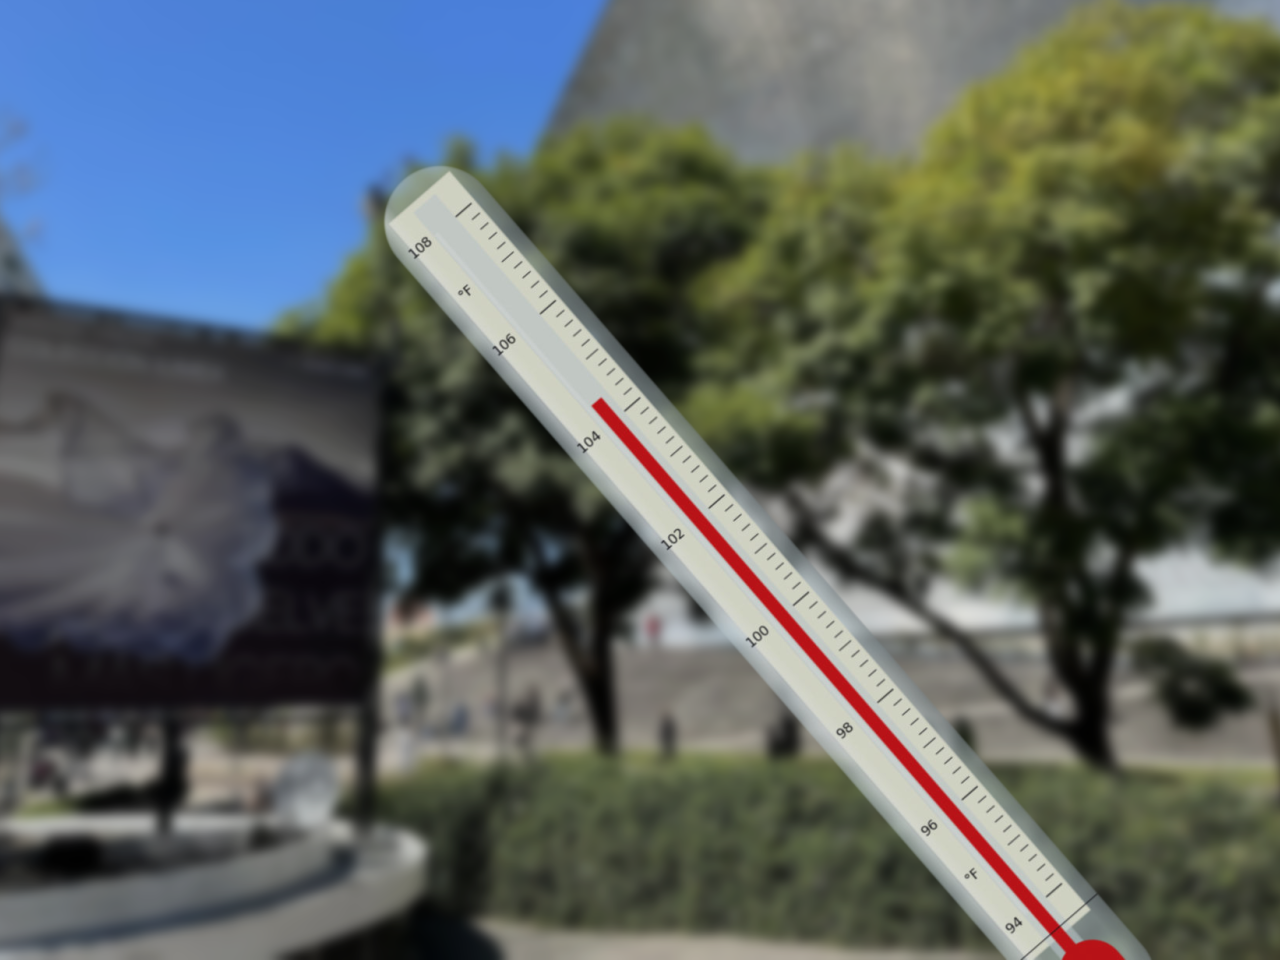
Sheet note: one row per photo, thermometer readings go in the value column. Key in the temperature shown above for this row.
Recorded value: 104.4 °F
